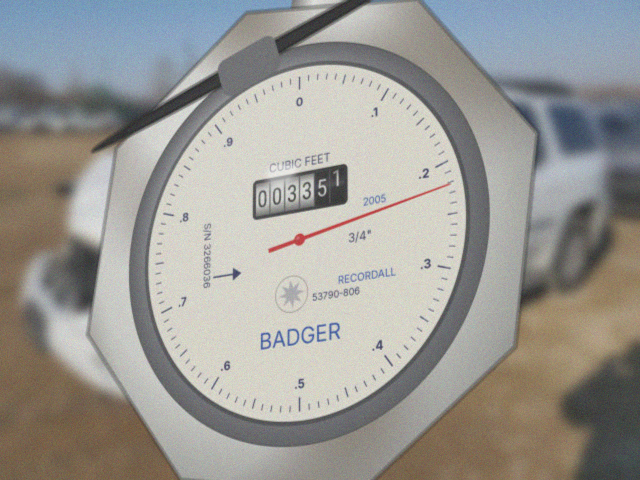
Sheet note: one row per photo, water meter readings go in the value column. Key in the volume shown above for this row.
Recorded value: 3351.22 ft³
